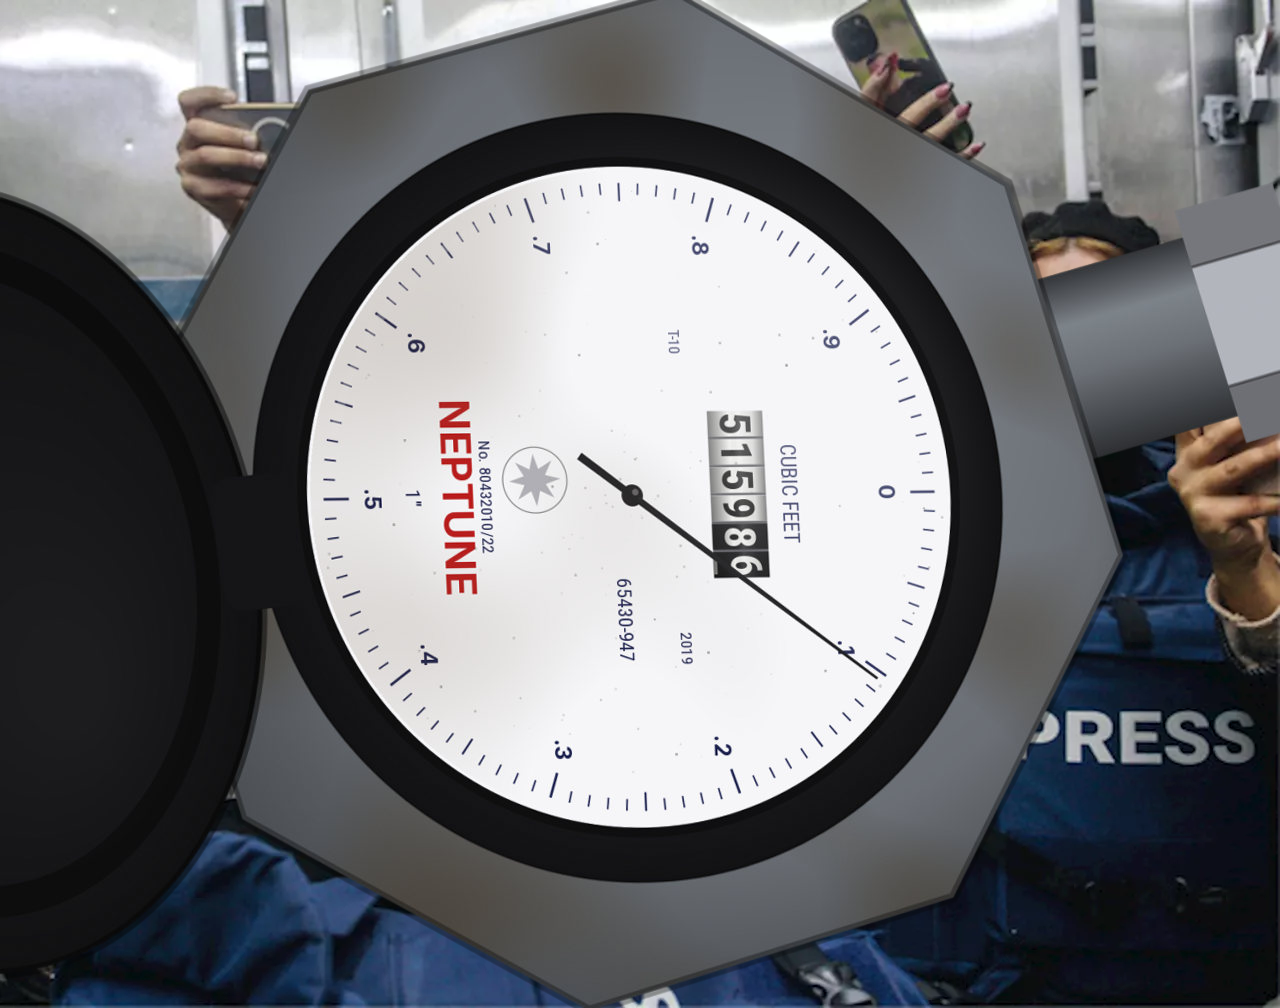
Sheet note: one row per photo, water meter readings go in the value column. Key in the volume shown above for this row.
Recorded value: 515986.10 ft³
